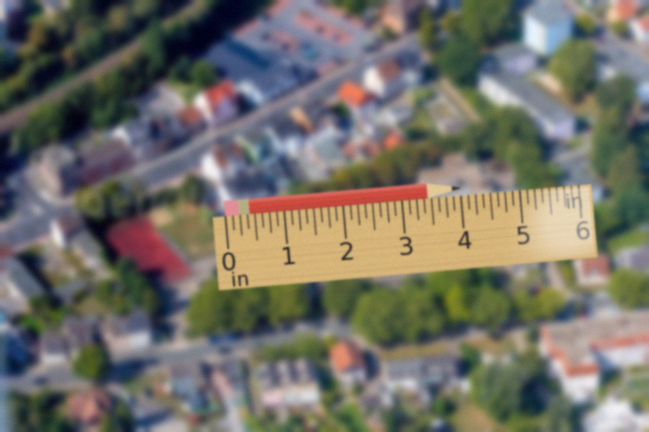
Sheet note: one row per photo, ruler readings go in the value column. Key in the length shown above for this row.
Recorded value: 4 in
